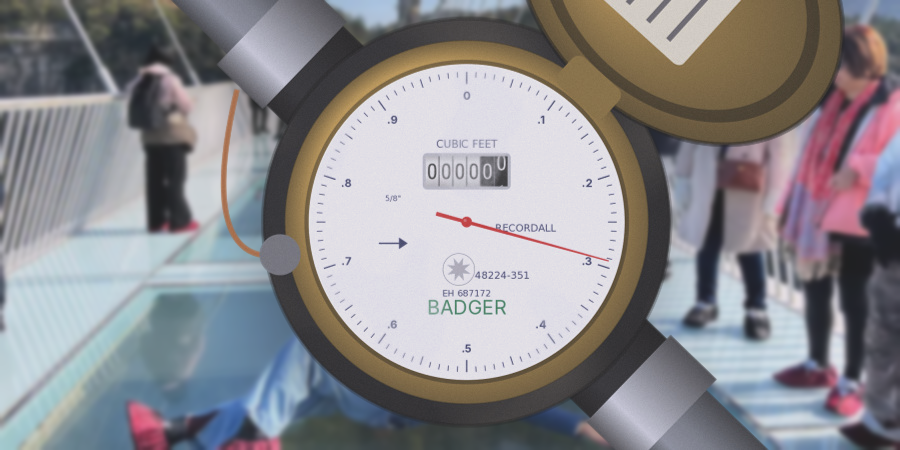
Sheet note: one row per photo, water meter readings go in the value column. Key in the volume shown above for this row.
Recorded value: 0.29 ft³
